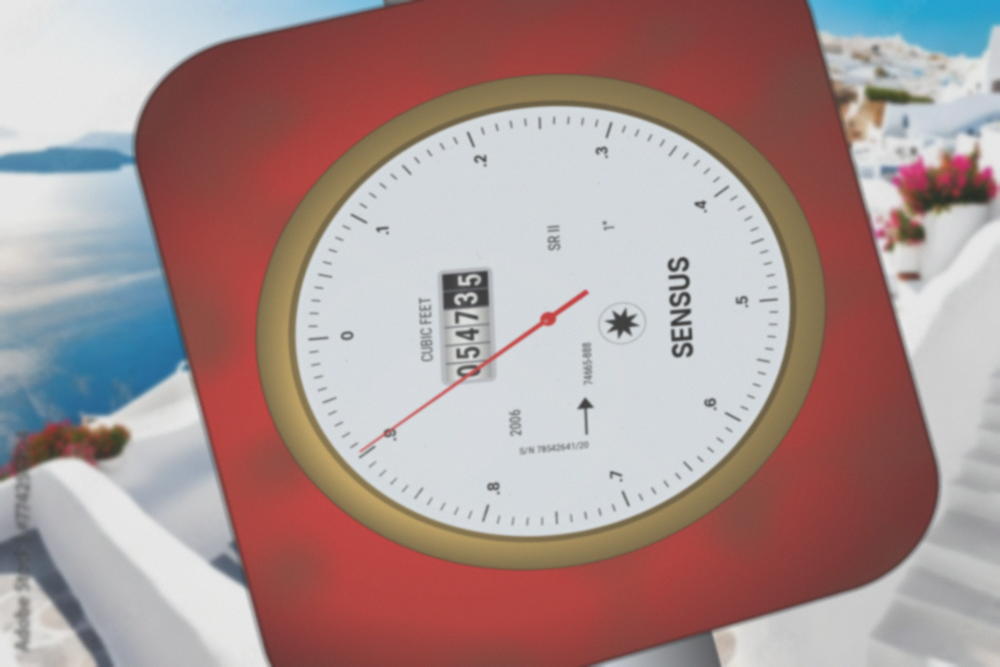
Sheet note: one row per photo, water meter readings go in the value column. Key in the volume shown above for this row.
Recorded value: 54734.90 ft³
